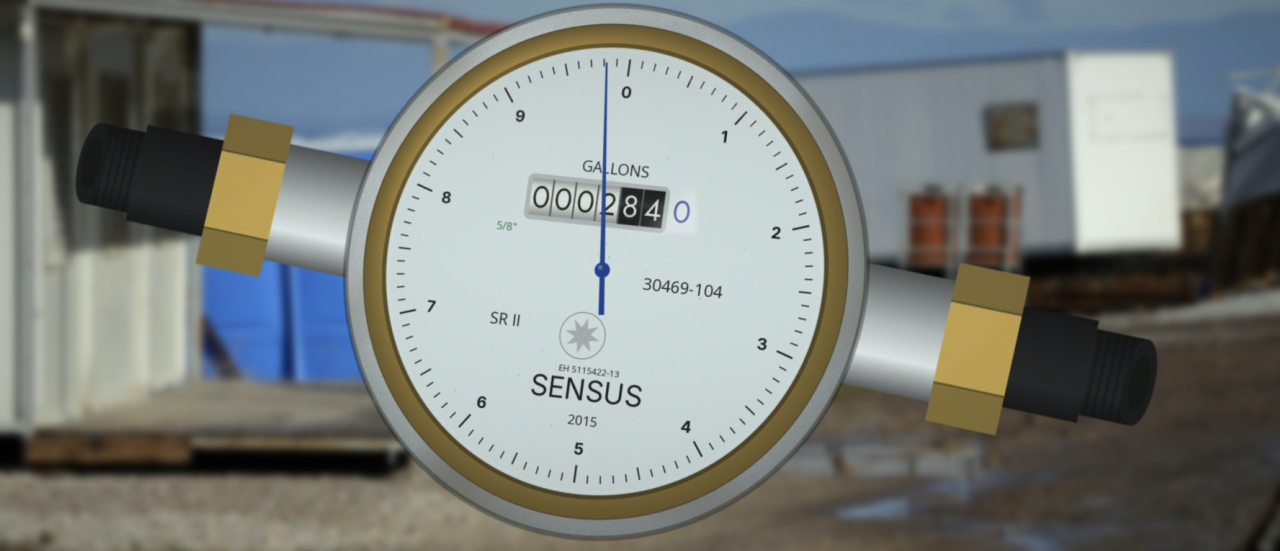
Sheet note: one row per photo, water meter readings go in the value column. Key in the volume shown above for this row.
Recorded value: 2839.8 gal
